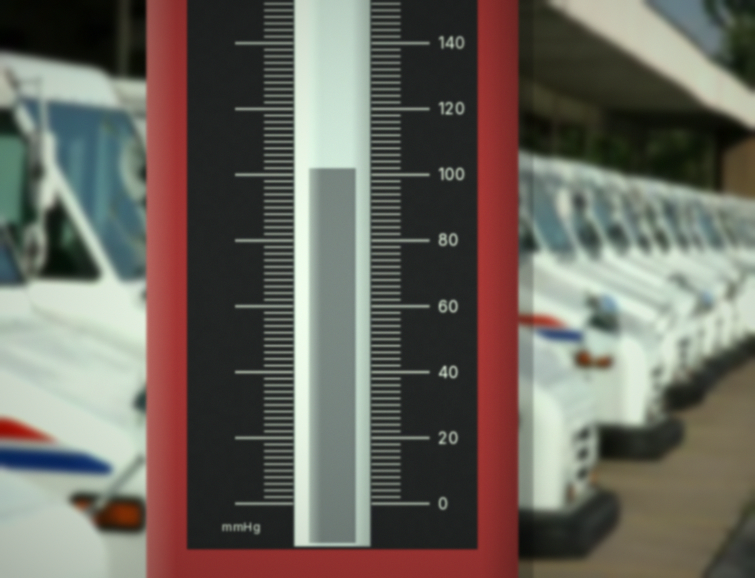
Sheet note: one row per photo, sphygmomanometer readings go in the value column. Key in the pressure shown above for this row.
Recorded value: 102 mmHg
